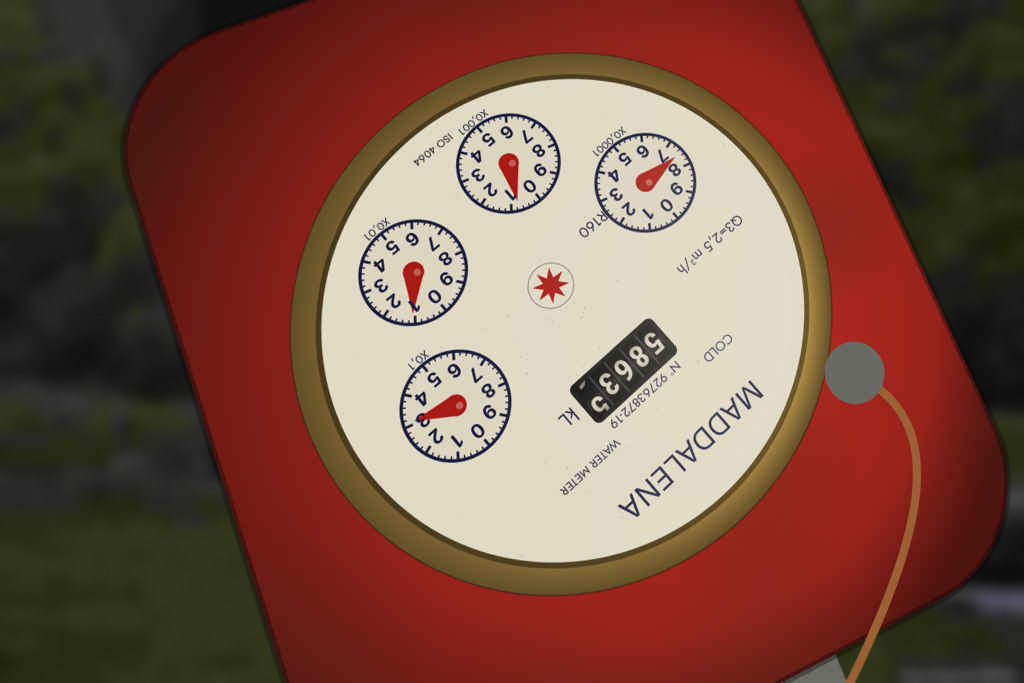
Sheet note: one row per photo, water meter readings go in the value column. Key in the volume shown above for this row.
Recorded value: 58635.3107 kL
